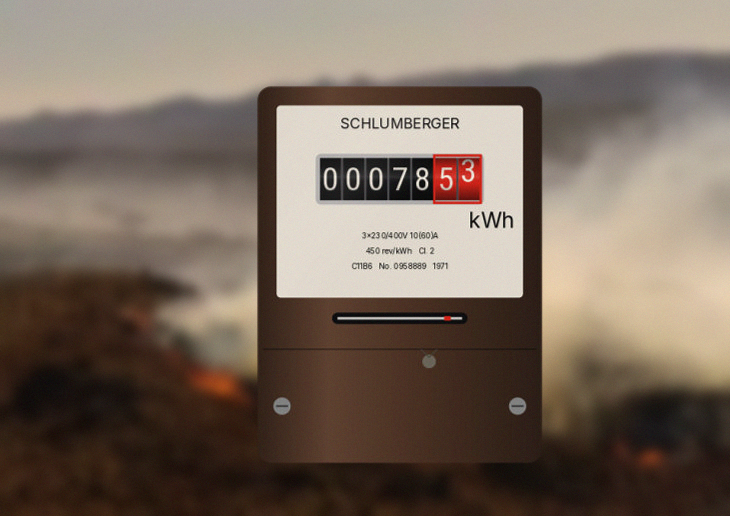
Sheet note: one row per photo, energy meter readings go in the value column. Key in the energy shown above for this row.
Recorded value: 78.53 kWh
